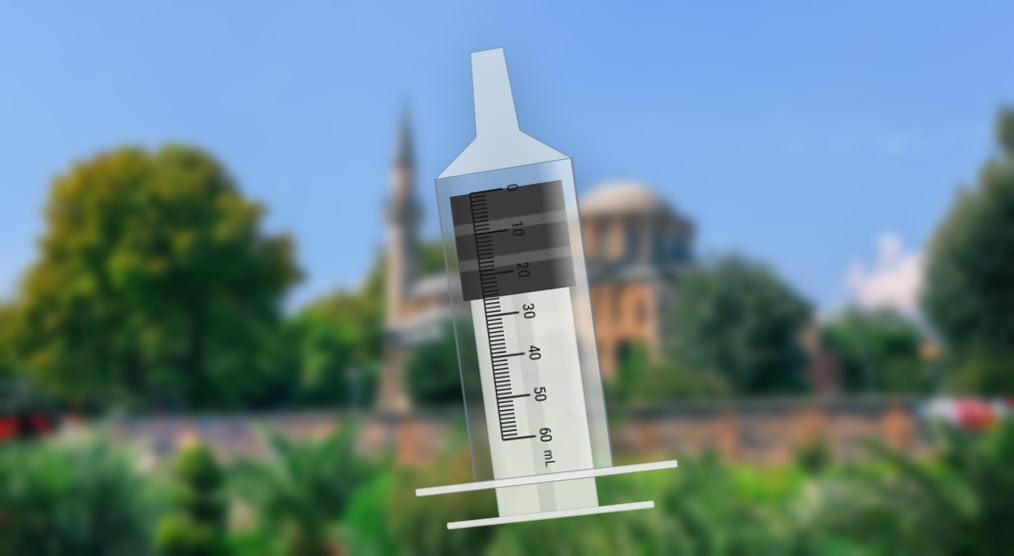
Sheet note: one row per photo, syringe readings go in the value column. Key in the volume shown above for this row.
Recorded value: 0 mL
